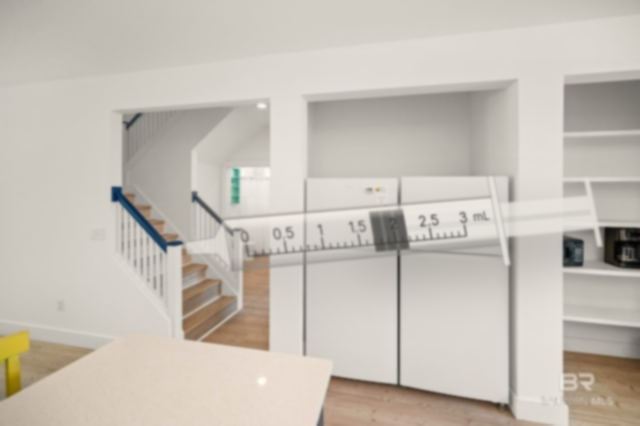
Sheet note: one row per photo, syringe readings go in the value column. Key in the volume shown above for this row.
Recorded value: 1.7 mL
